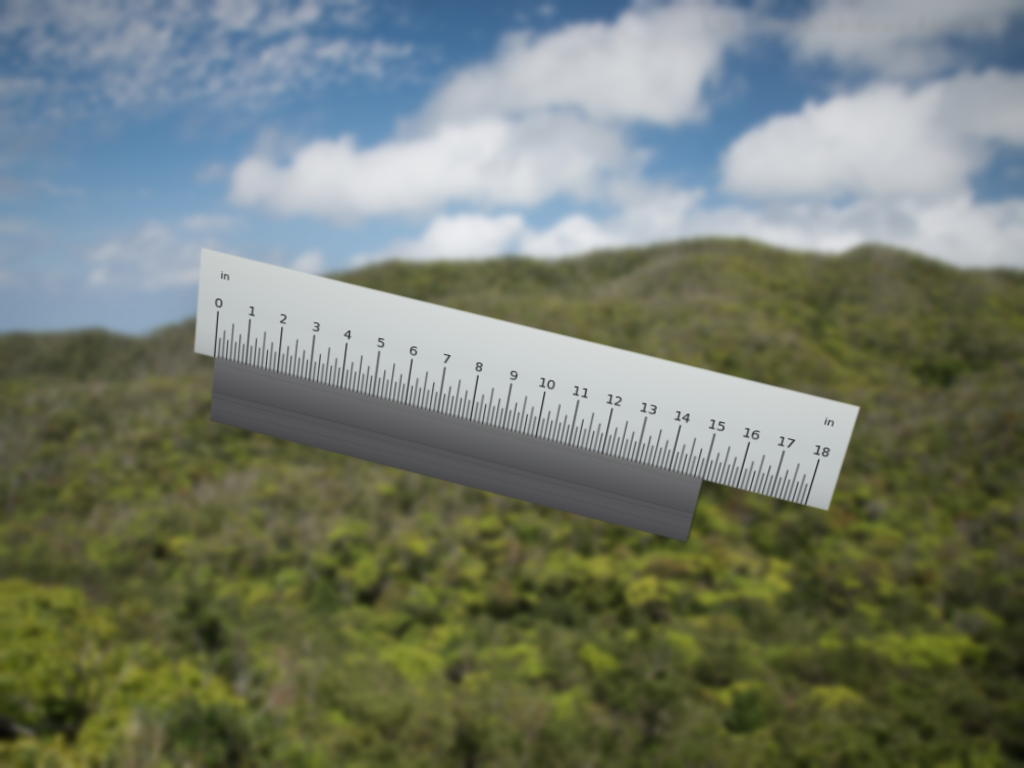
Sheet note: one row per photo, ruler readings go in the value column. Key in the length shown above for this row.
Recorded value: 15 in
